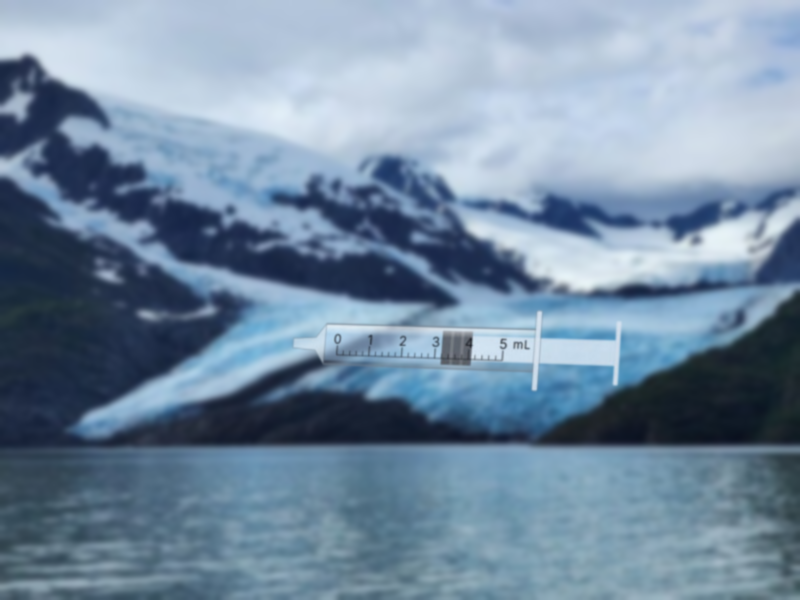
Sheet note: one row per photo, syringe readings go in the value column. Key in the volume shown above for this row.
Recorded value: 3.2 mL
